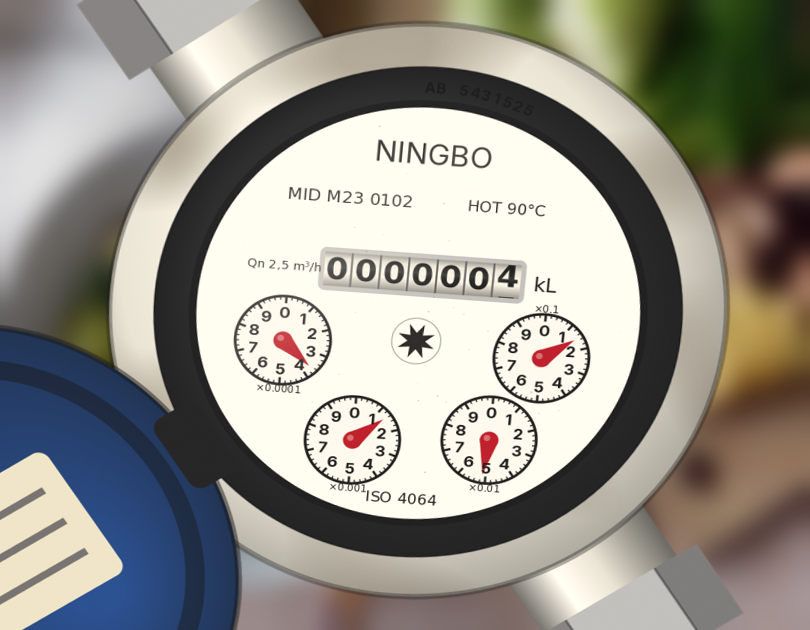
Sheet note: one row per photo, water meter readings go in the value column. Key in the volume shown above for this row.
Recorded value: 4.1513 kL
